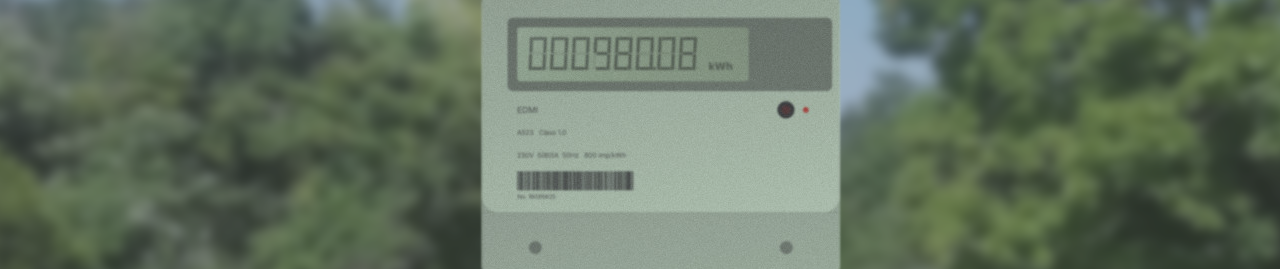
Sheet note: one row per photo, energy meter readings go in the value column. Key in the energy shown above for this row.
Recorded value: 980.08 kWh
